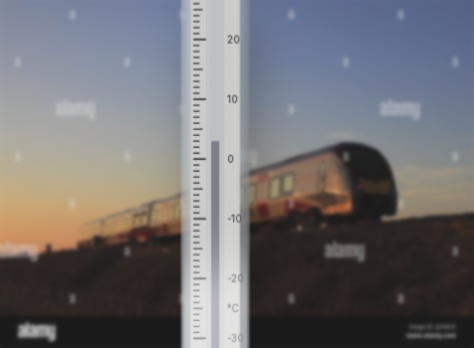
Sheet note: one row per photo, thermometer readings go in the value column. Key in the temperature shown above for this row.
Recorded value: 3 °C
